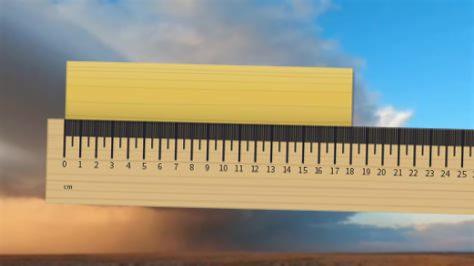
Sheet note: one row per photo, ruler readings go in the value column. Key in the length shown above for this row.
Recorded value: 18 cm
